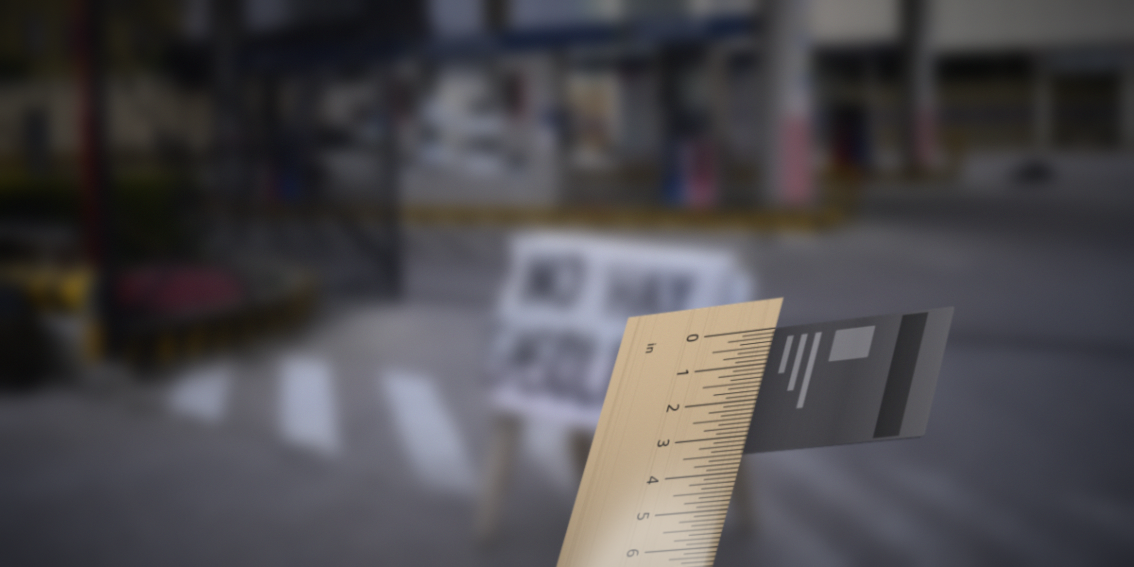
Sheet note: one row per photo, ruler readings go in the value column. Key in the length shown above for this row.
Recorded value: 3.5 in
